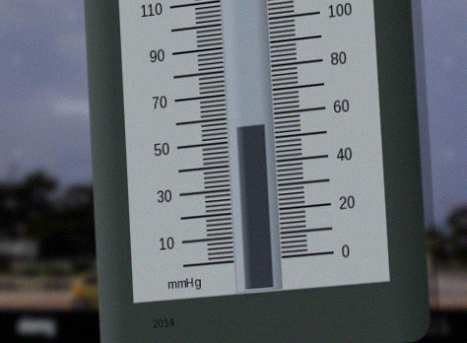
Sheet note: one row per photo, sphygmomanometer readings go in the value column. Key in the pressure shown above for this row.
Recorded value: 56 mmHg
